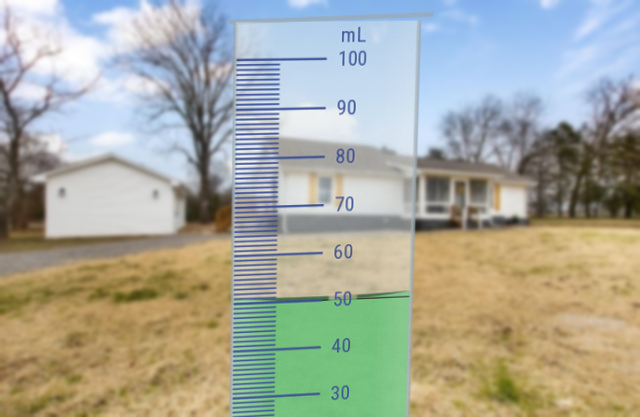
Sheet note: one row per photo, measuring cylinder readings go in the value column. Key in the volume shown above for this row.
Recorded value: 50 mL
